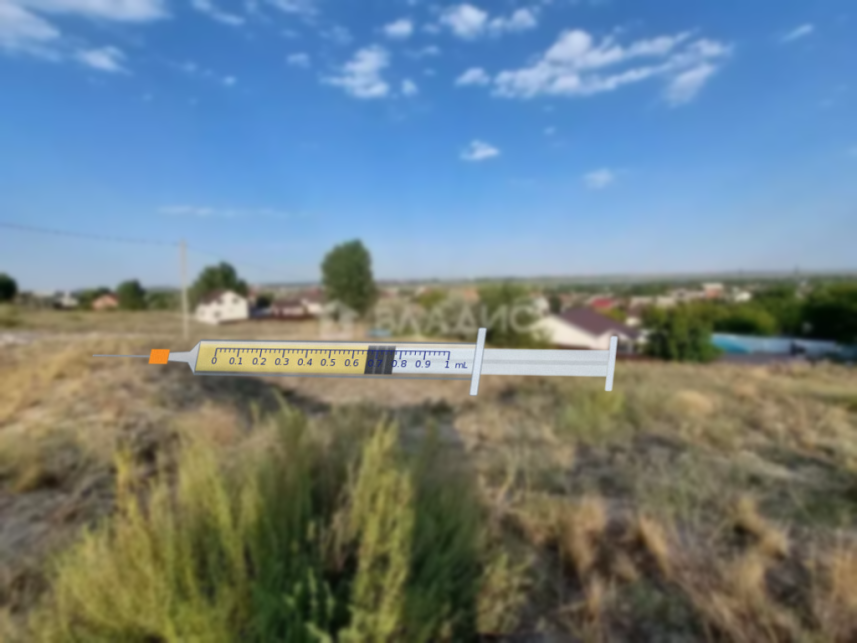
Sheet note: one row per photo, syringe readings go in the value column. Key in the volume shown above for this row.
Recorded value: 0.66 mL
